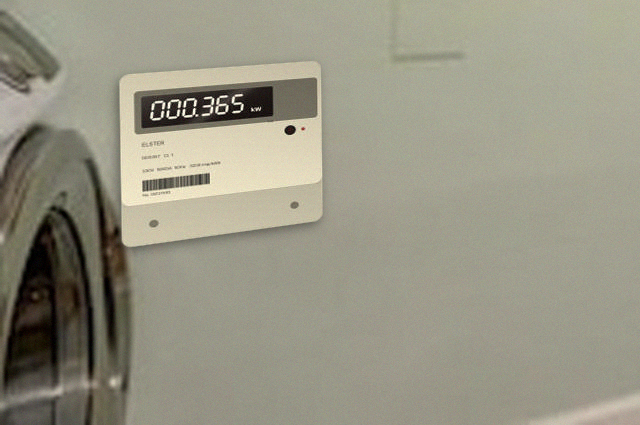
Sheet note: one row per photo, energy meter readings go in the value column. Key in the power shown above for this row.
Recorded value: 0.365 kW
